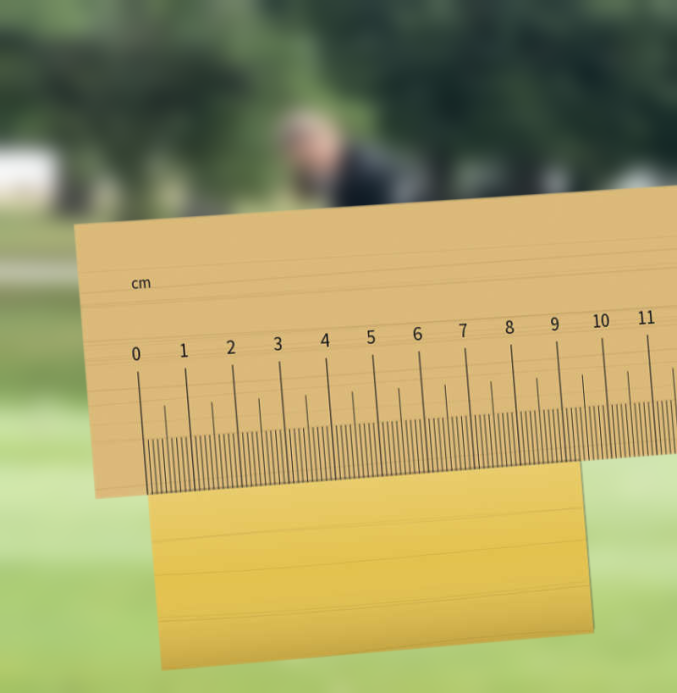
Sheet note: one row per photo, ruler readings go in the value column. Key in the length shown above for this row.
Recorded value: 9.3 cm
